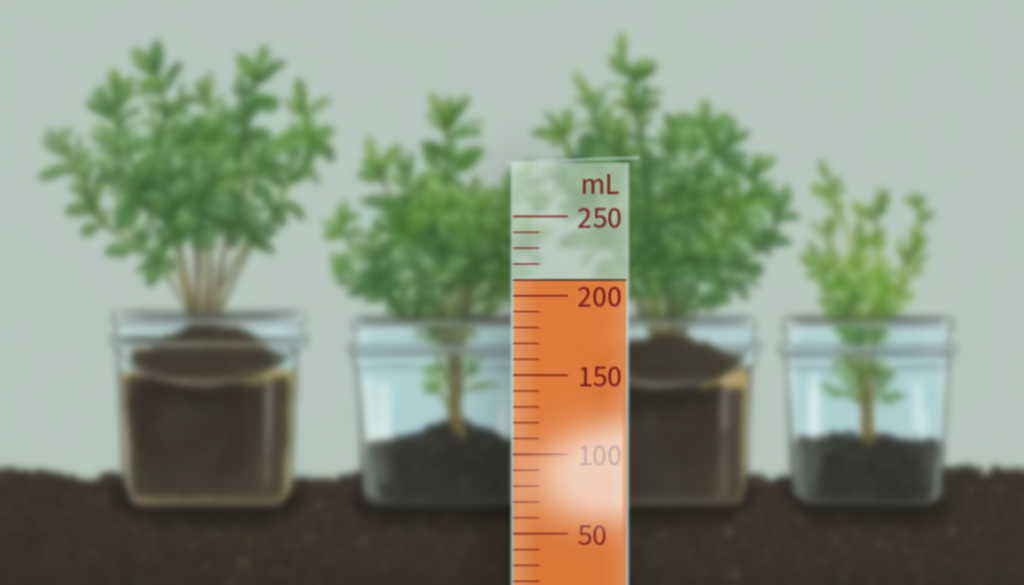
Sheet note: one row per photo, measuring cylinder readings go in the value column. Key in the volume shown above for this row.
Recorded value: 210 mL
